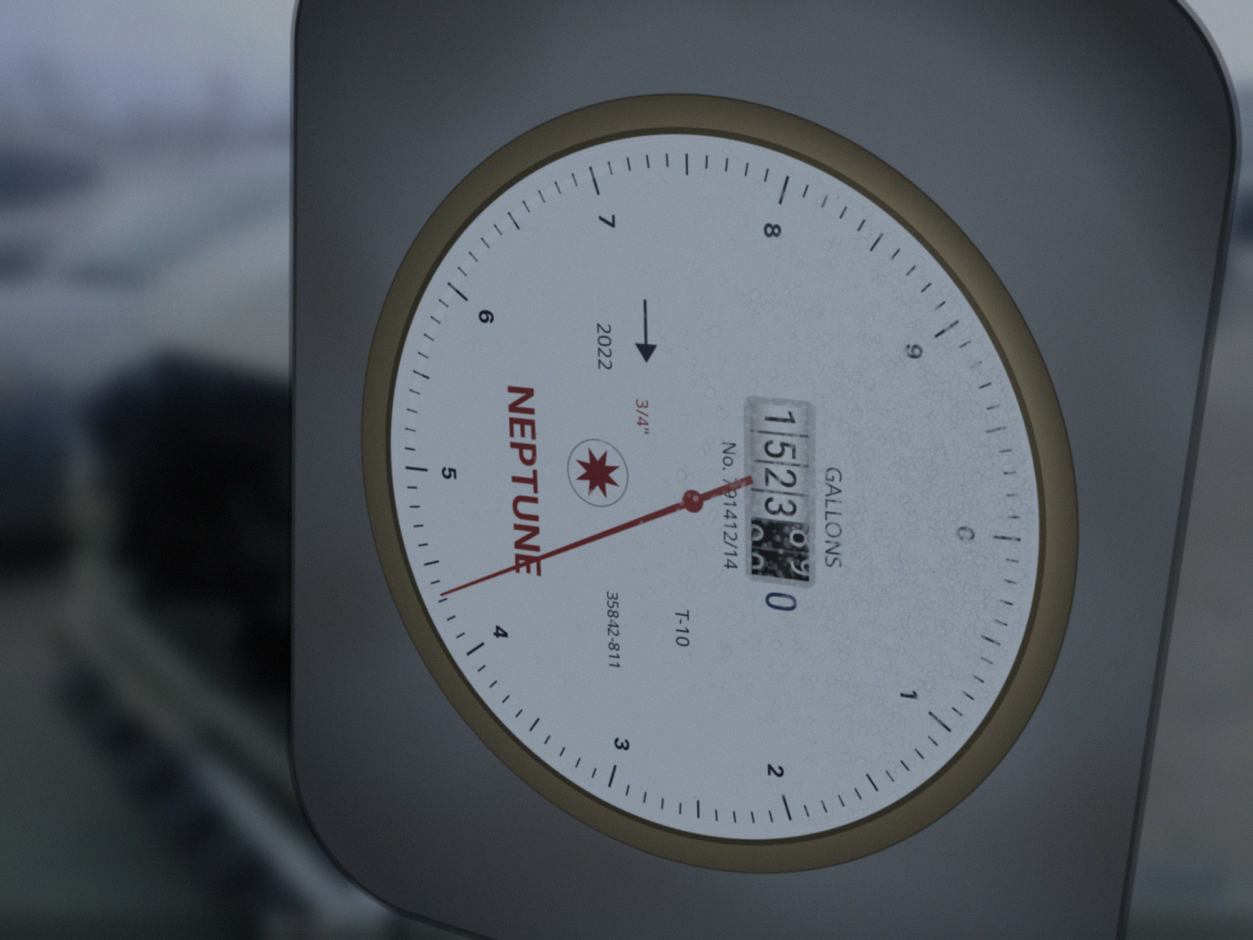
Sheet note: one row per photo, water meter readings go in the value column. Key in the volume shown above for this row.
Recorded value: 1523894.3 gal
